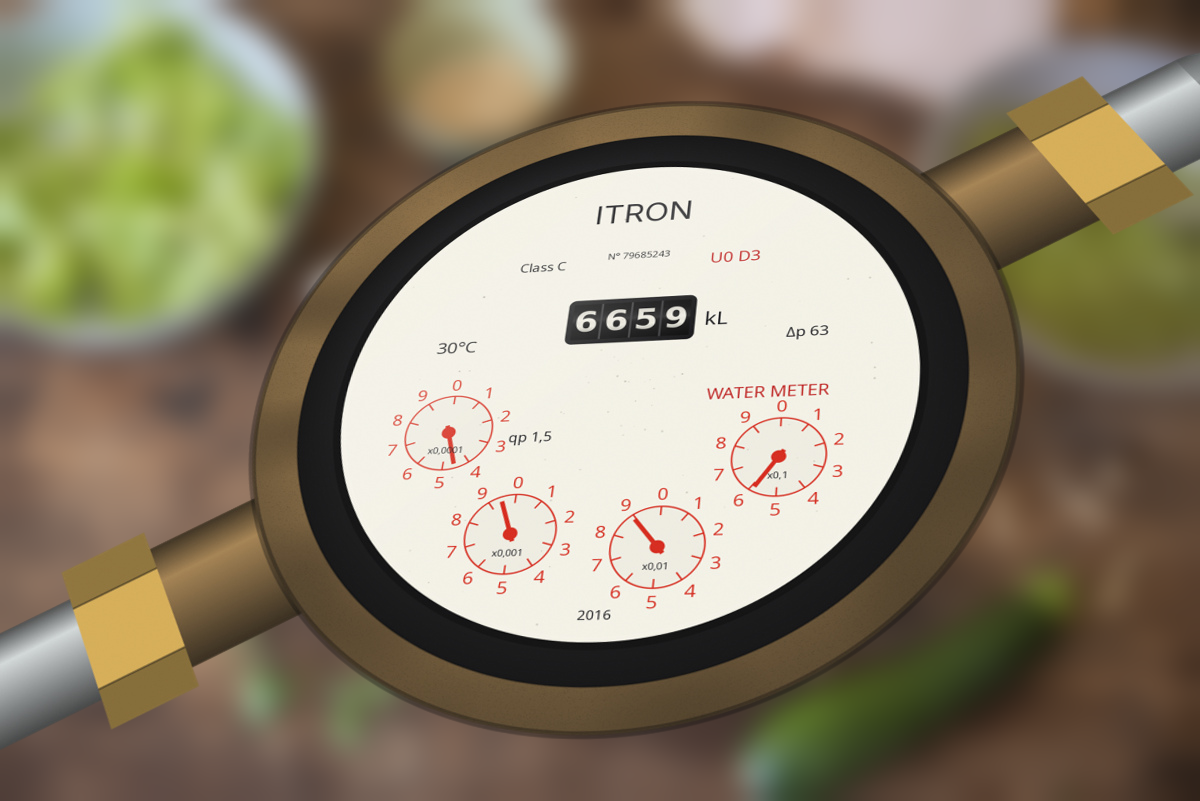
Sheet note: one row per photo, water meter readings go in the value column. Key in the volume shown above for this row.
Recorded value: 6659.5894 kL
